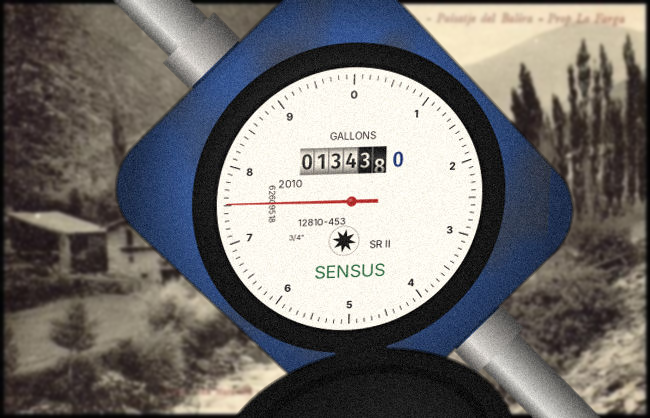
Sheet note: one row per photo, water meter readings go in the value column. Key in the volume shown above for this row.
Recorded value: 134377.5 gal
